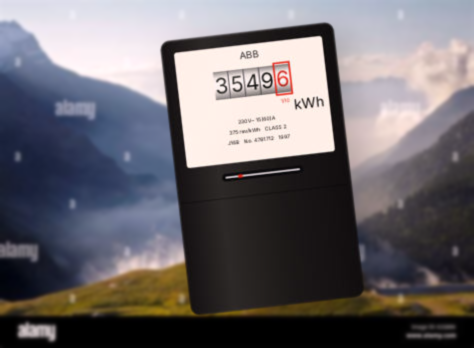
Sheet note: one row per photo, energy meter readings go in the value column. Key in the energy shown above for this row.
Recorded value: 3549.6 kWh
